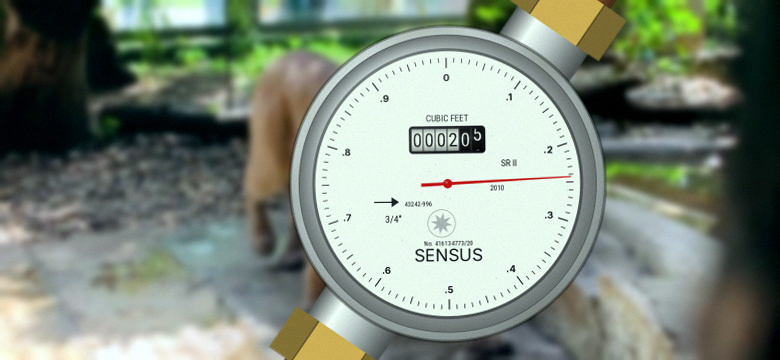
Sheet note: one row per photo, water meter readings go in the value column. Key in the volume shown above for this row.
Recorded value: 205.24 ft³
